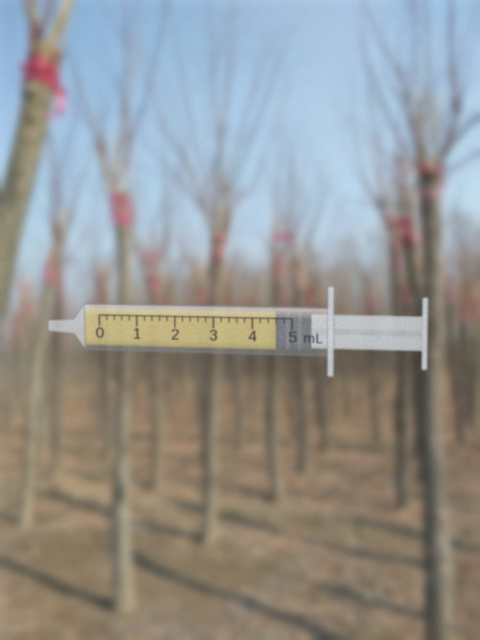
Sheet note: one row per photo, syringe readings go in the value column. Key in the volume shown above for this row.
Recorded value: 4.6 mL
